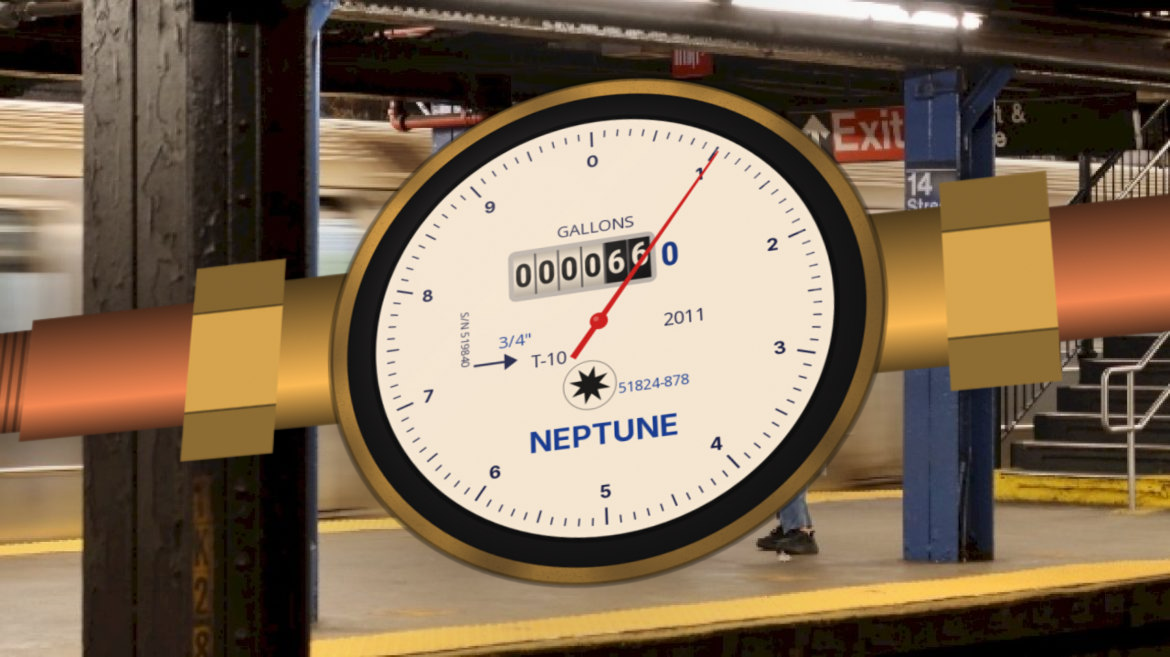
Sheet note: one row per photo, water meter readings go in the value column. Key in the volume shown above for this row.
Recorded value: 661.0 gal
